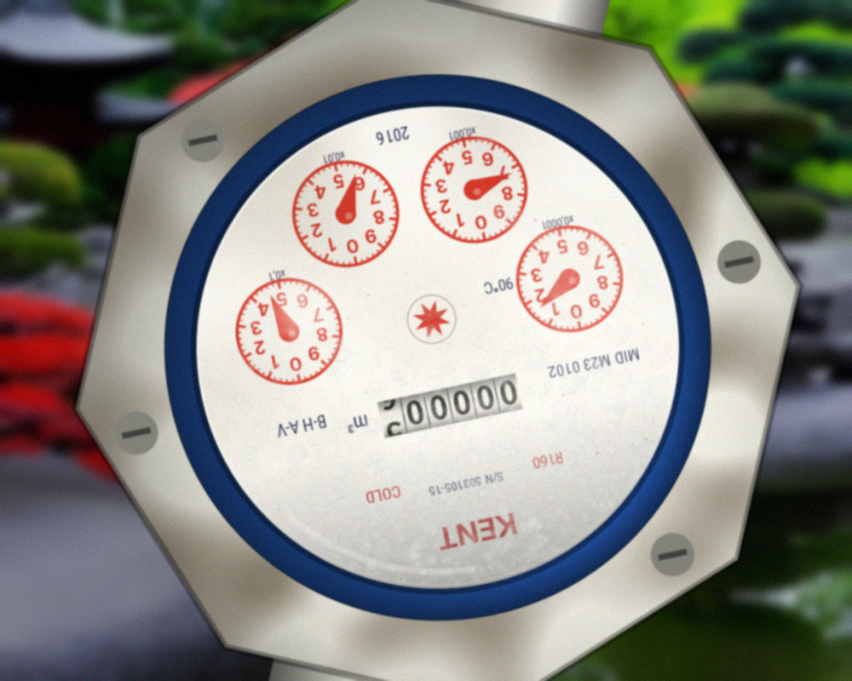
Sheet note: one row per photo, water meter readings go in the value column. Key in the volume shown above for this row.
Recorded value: 5.4571 m³
